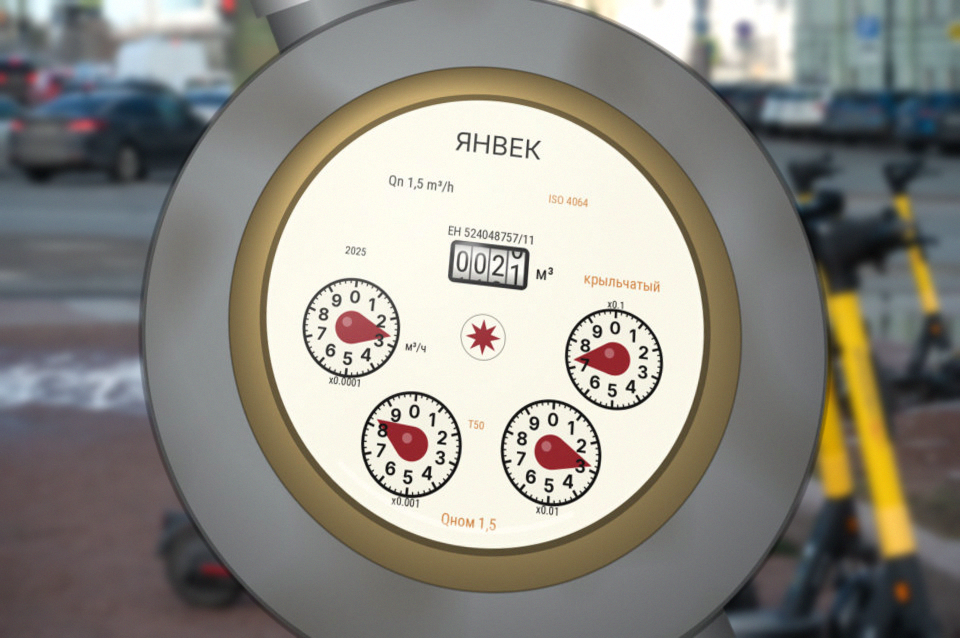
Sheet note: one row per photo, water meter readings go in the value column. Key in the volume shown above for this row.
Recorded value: 20.7282 m³
